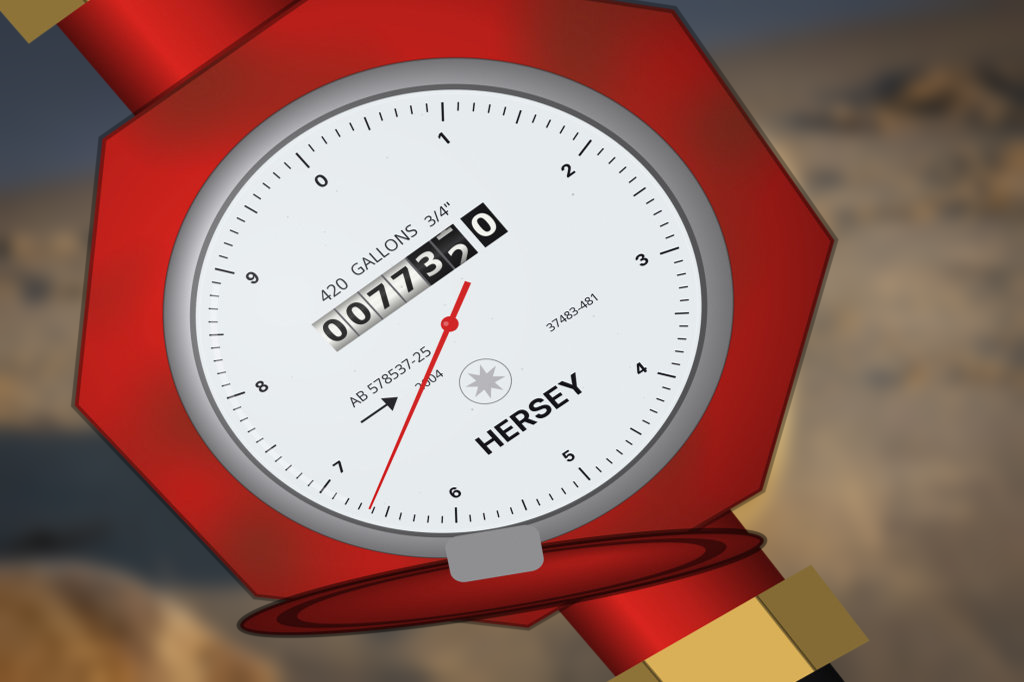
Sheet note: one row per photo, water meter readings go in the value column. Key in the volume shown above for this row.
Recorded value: 77316.6 gal
